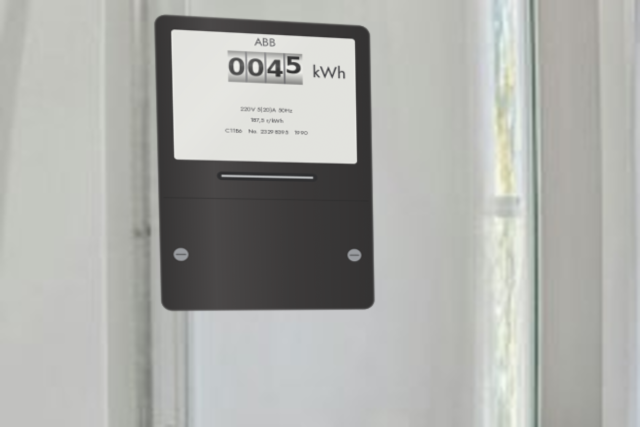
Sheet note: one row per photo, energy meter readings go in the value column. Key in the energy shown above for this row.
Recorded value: 45 kWh
